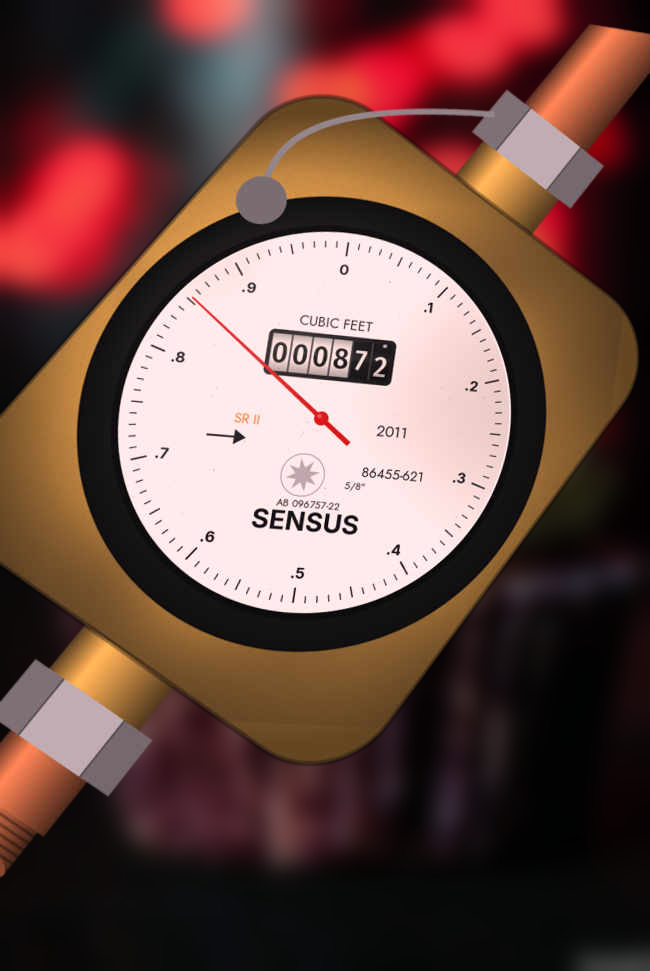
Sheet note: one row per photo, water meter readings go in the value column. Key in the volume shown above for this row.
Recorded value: 871.85 ft³
